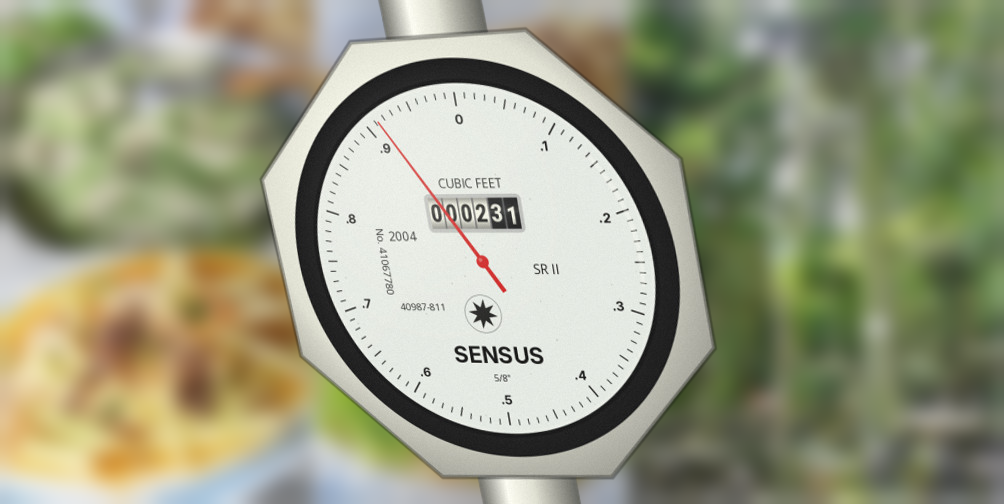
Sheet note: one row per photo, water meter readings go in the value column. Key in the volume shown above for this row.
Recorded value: 230.91 ft³
